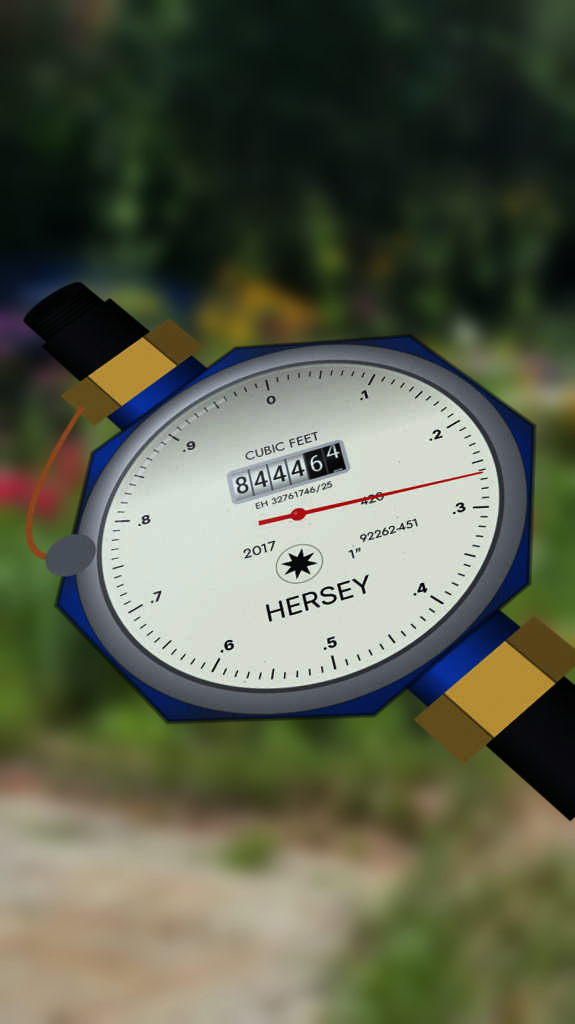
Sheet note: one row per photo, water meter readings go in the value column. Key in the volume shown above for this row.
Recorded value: 844464.26 ft³
